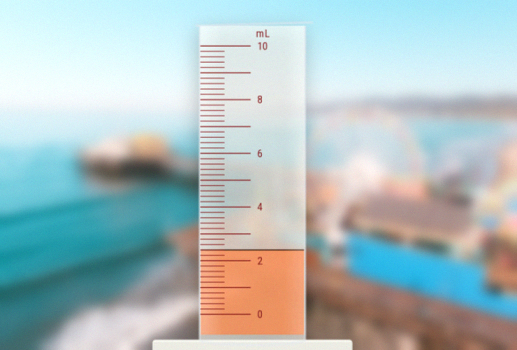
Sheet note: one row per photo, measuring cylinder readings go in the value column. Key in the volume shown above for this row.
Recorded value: 2.4 mL
